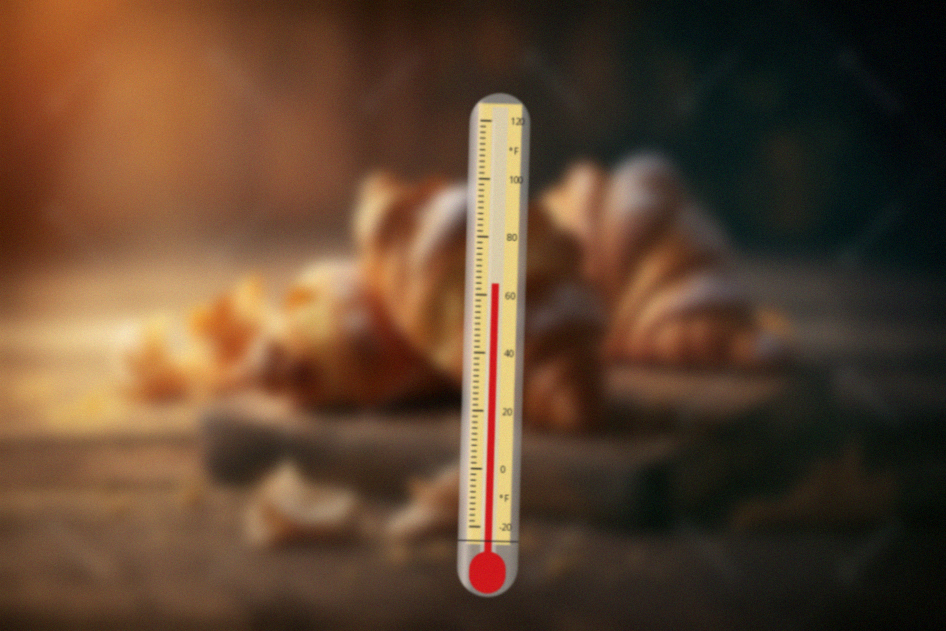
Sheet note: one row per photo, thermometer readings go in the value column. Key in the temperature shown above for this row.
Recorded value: 64 °F
